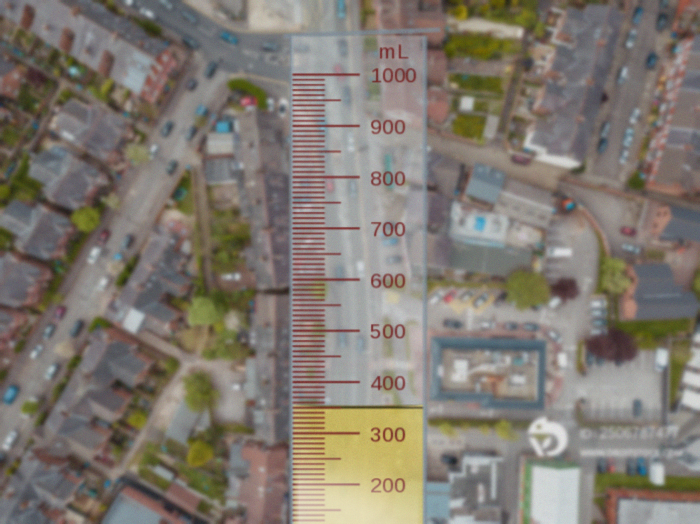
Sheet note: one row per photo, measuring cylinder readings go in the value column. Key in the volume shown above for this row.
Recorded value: 350 mL
